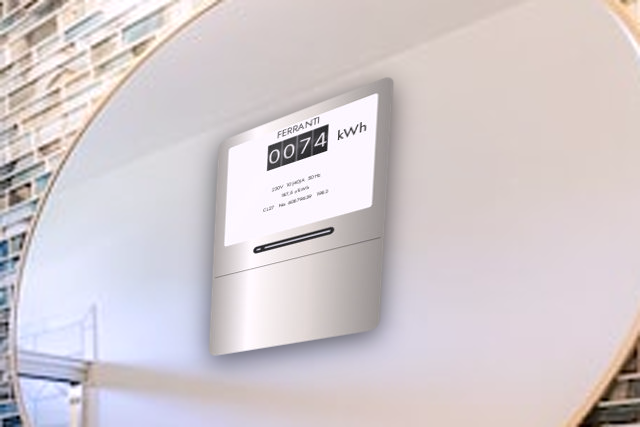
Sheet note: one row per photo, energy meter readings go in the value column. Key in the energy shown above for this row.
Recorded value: 74 kWh
